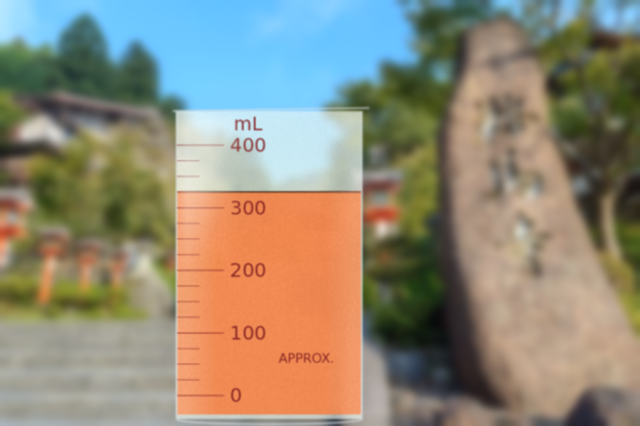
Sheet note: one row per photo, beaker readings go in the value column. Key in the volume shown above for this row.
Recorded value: 325 mL
